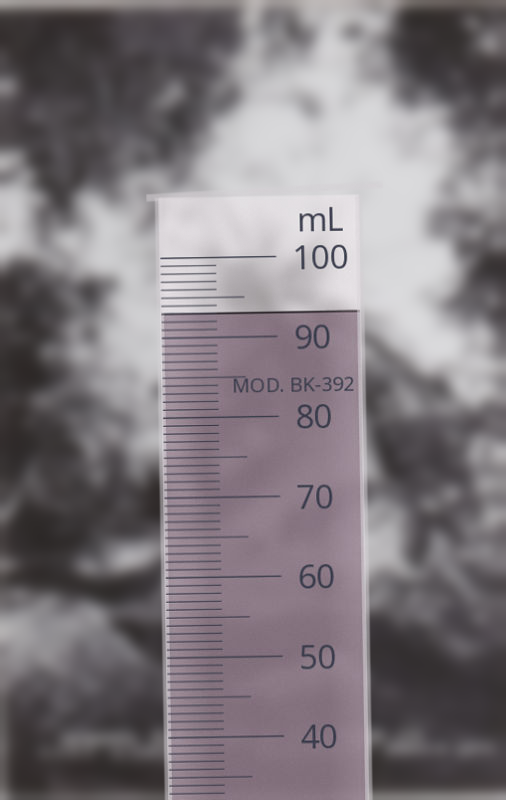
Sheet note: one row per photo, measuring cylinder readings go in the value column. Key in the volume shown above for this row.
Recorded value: 93 mL
